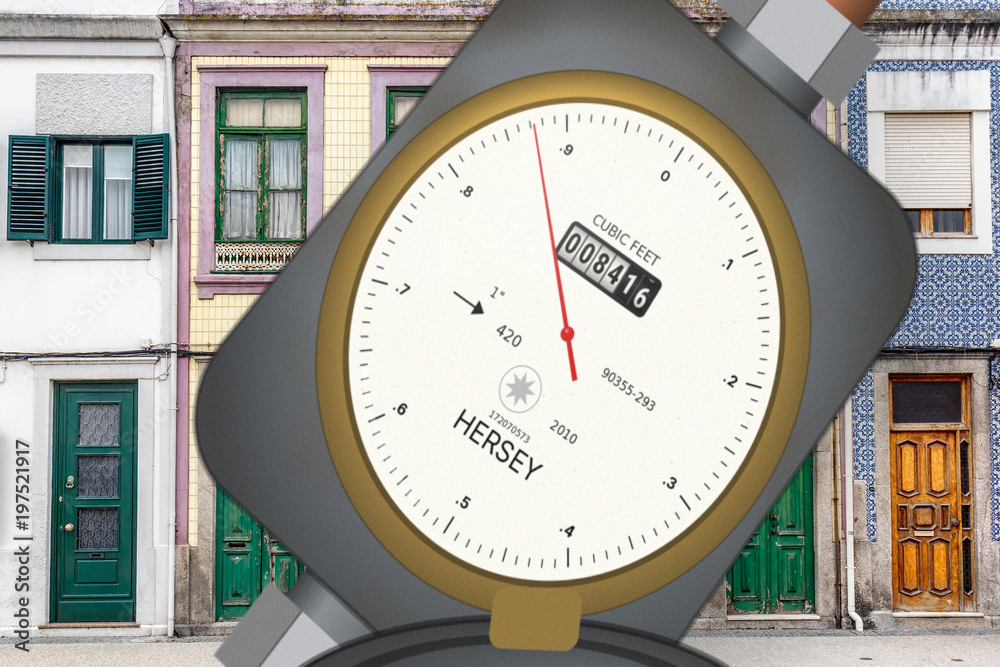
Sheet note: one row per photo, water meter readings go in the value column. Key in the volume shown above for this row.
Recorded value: 8415.87 ft³
